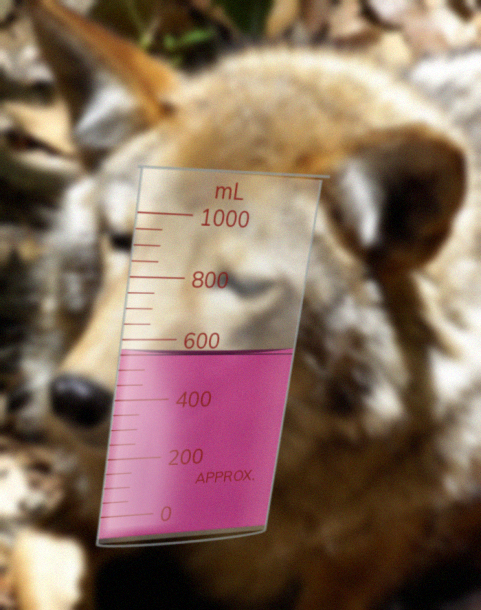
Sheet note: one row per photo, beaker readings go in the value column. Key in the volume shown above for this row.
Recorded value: 550 mL
